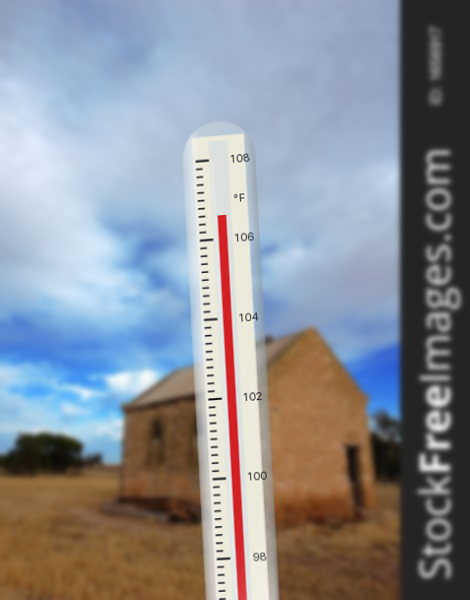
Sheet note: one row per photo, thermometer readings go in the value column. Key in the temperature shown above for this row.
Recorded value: 106.6 °F
